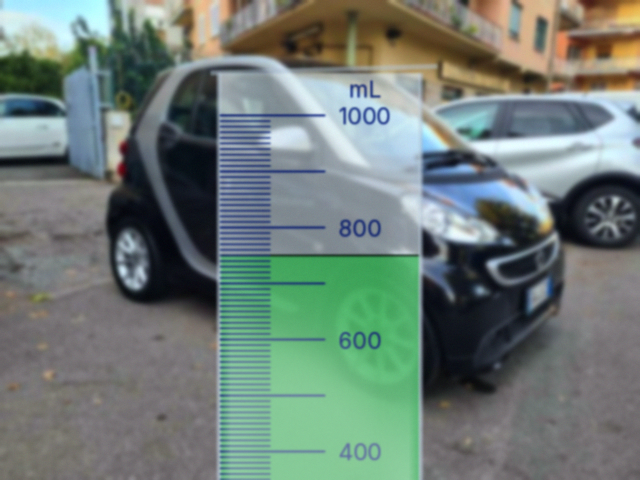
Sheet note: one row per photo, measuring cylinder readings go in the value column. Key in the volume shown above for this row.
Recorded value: 750 mL
